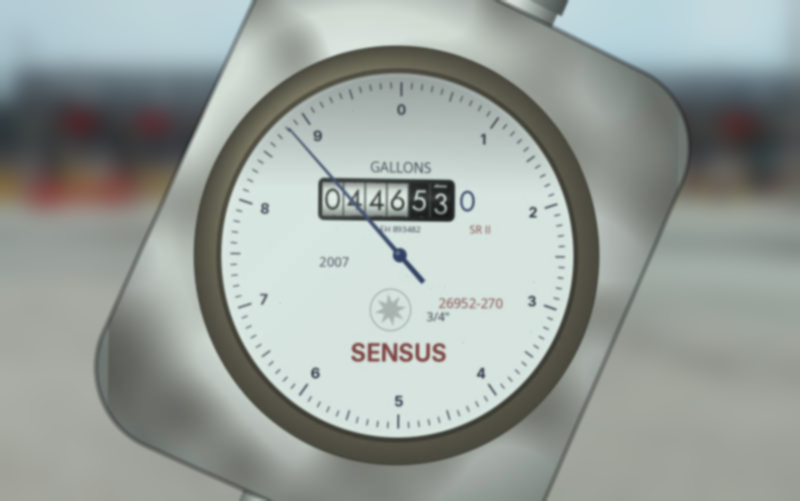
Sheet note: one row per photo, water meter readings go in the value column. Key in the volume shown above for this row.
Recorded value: 446528.8 gal
